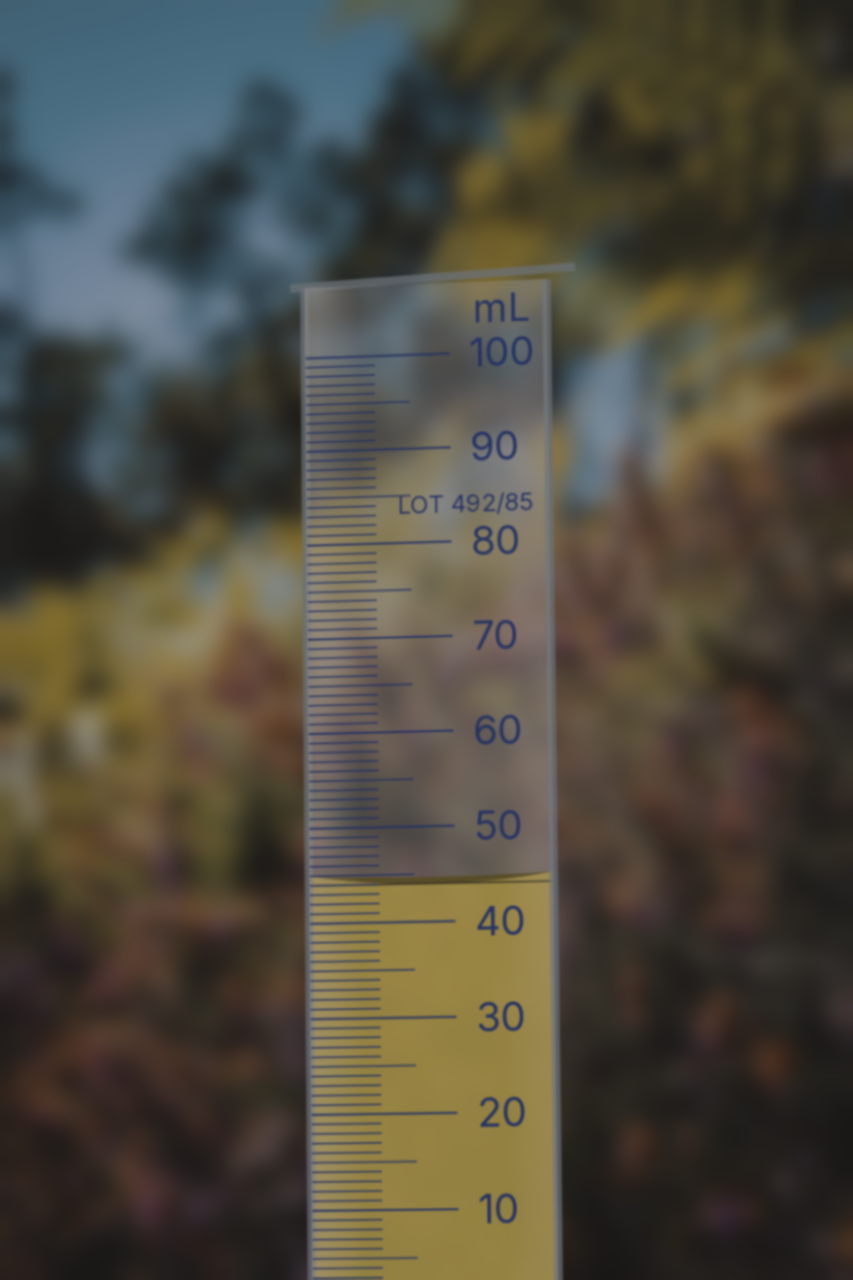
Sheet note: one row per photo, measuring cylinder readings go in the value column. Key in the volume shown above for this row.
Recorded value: 44 mL
